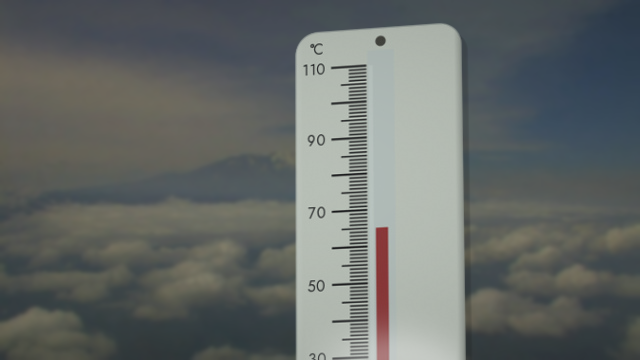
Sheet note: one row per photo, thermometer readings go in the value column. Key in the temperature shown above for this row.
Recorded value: 65 °C
